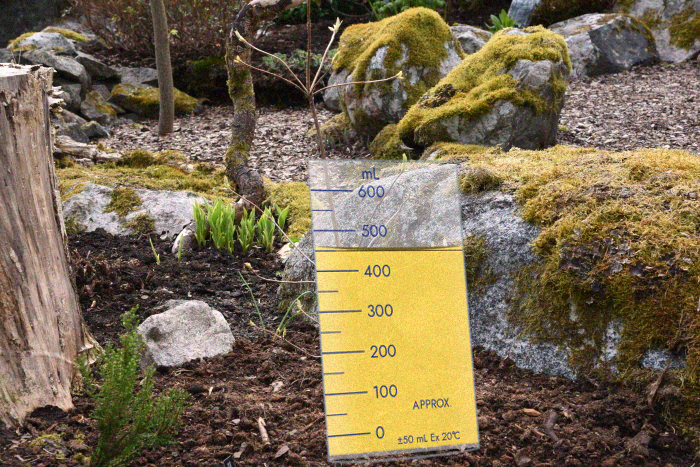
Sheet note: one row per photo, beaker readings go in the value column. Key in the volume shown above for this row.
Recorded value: 450 mL
